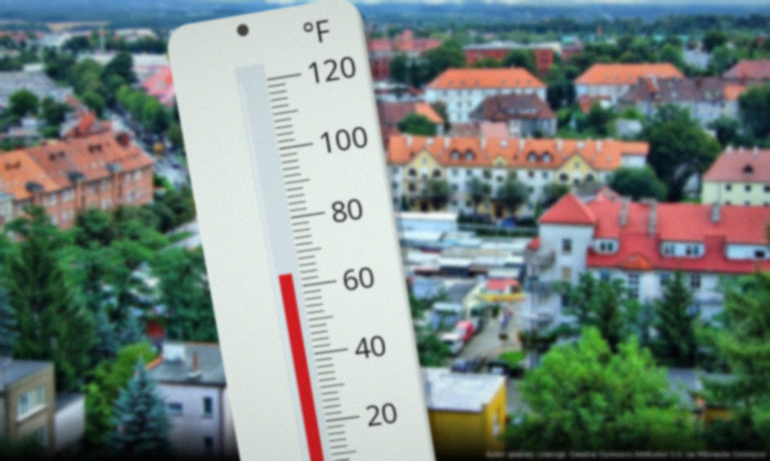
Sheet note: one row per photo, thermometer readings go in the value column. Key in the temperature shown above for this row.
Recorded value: 64 °F
